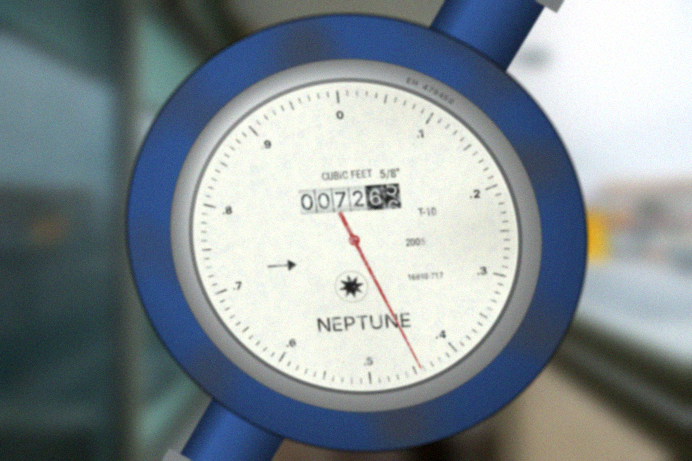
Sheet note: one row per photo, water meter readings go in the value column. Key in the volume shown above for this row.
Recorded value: 7265.44 ft³
